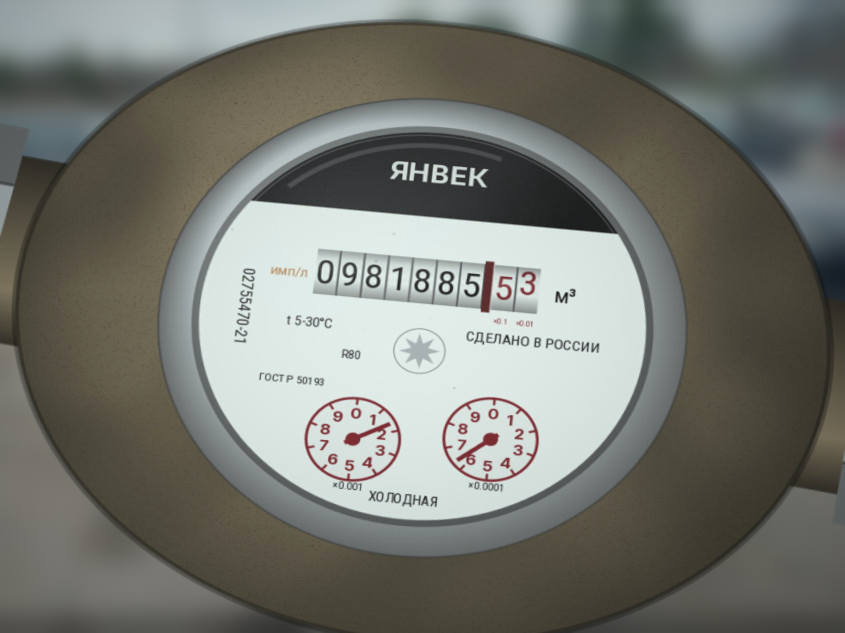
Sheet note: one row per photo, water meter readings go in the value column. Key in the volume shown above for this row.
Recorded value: 981885.5316 m³
